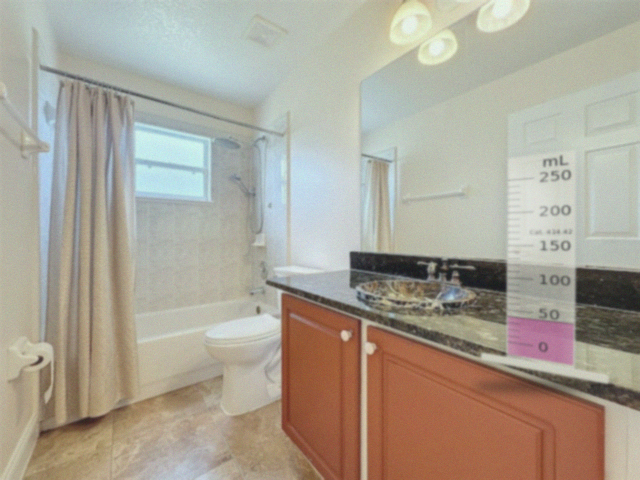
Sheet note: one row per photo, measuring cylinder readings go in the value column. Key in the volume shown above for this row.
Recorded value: 40 mL
